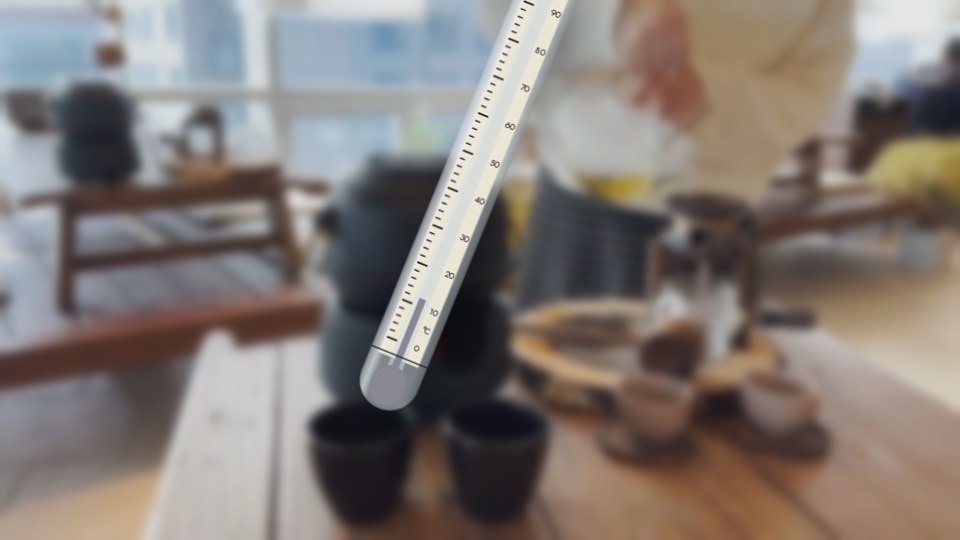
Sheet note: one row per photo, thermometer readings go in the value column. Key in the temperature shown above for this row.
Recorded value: 12 °C
